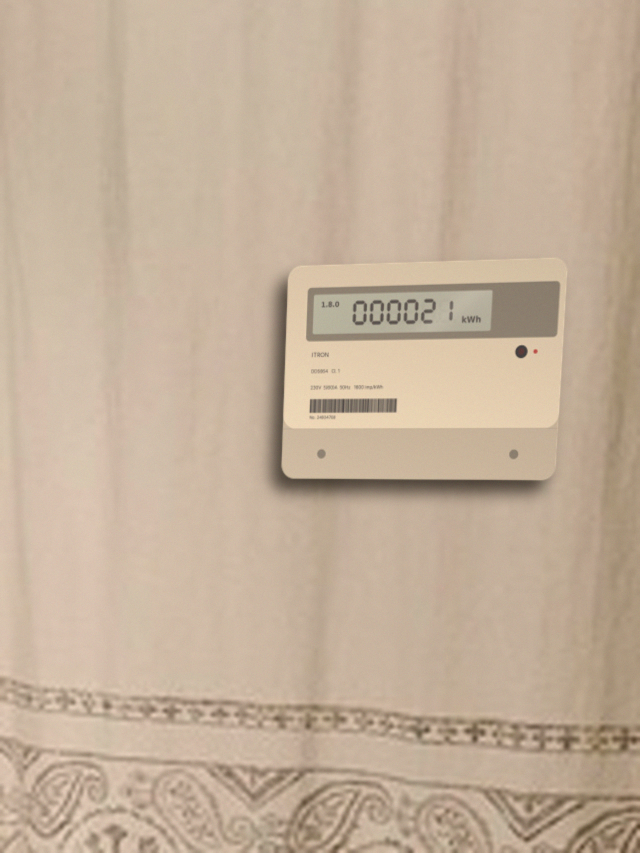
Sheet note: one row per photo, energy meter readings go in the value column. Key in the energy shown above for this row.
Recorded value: 21 kWh
